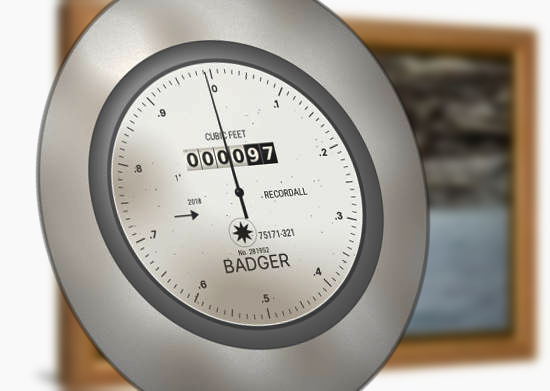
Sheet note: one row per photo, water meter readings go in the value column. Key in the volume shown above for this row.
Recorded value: 96.99 ft³
